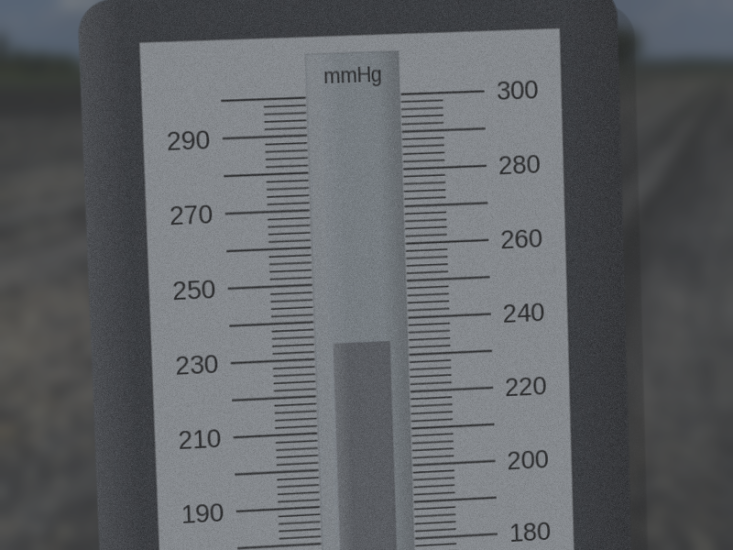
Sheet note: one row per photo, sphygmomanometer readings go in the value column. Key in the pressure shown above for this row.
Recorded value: 234 mmHg
